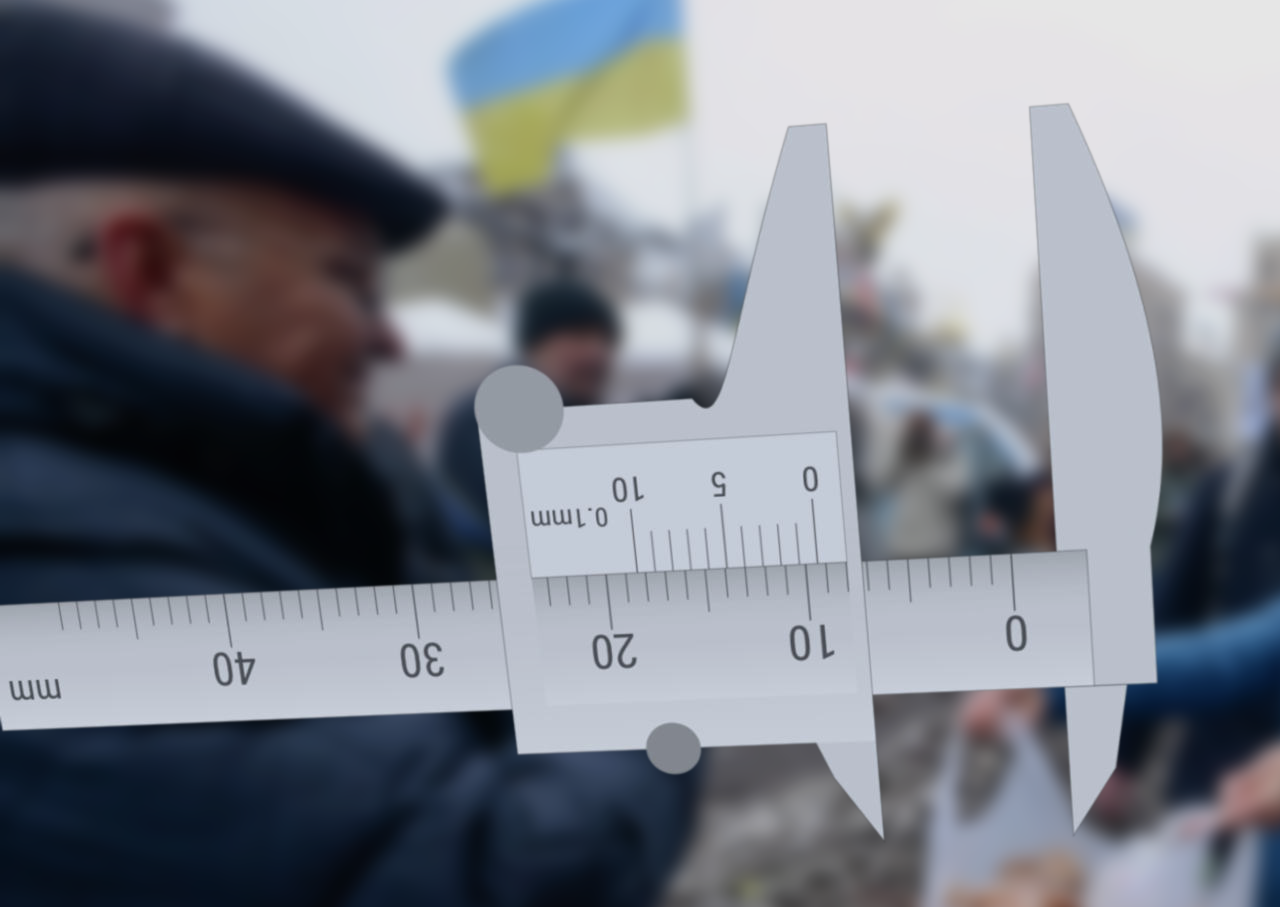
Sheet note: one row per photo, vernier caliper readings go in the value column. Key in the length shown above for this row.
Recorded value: 9.4 mm
